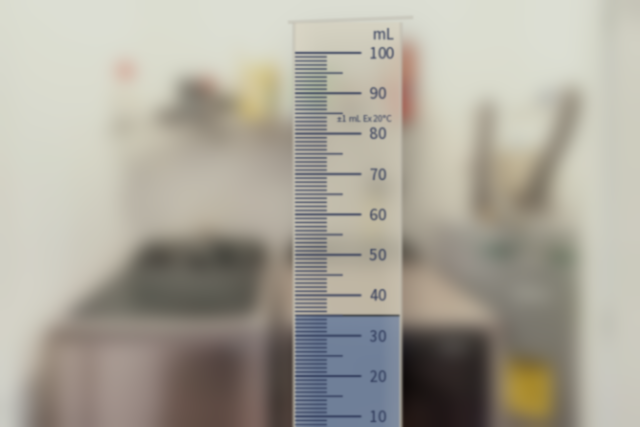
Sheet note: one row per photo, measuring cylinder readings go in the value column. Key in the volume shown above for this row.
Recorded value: 35 mL
